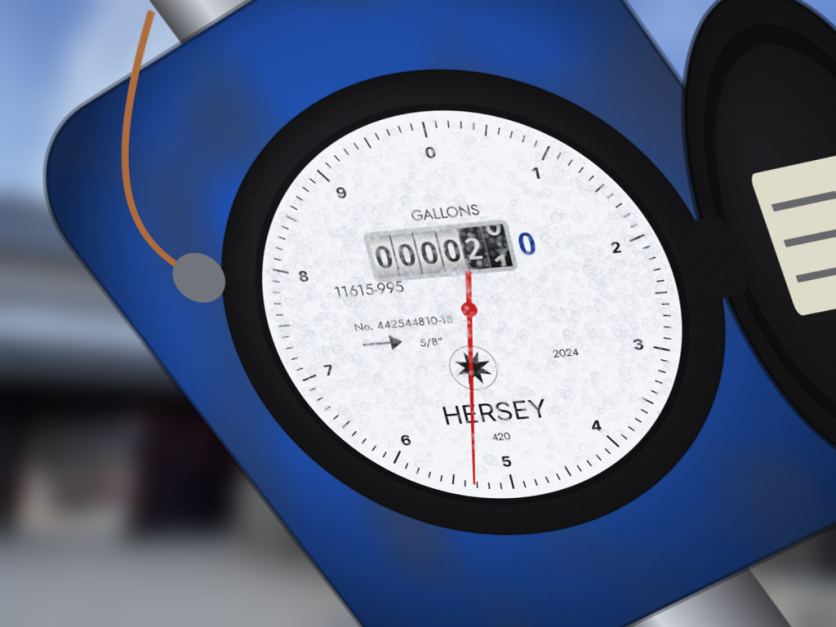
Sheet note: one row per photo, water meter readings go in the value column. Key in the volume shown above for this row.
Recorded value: 205.3 gal
